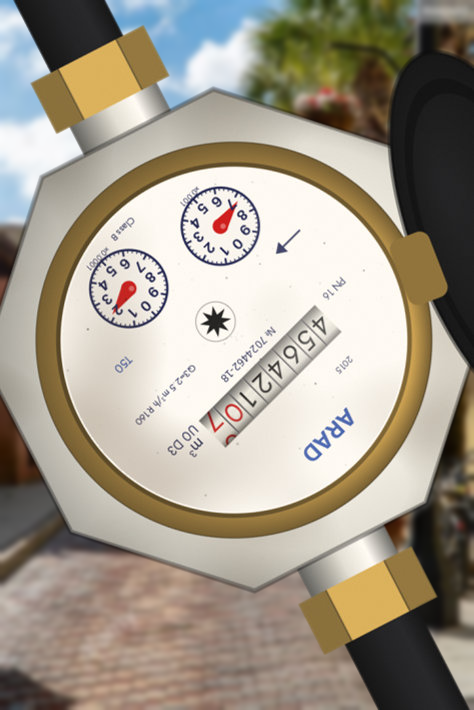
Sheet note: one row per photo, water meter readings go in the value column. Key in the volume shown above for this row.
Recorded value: 456421.0672 m³
